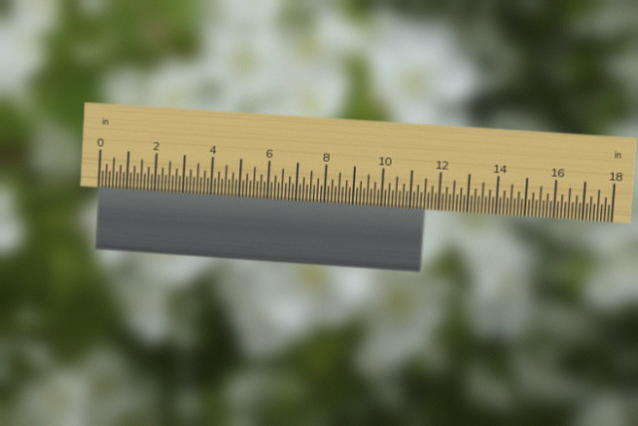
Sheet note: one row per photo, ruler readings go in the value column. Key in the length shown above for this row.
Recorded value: 11.5 in
